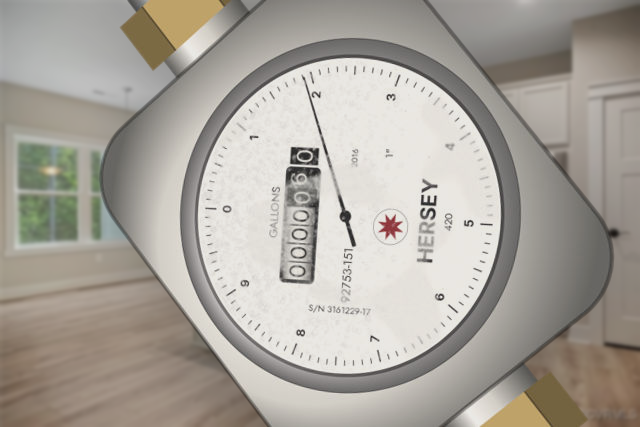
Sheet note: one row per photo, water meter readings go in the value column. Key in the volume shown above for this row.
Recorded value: 61.9 gal
